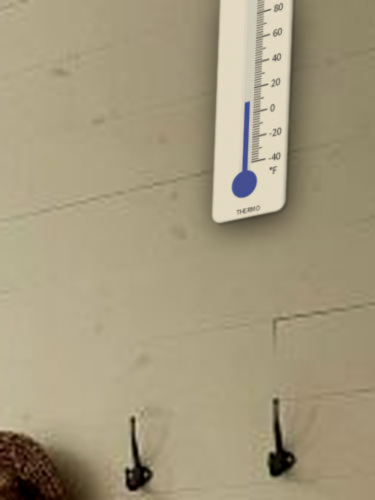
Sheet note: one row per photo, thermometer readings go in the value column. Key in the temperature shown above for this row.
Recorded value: 10 °F
